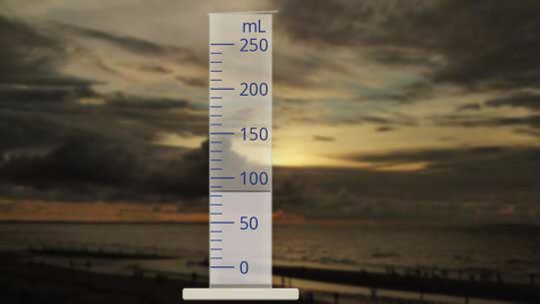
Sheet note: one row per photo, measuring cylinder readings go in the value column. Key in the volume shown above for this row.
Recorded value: 85 mL
